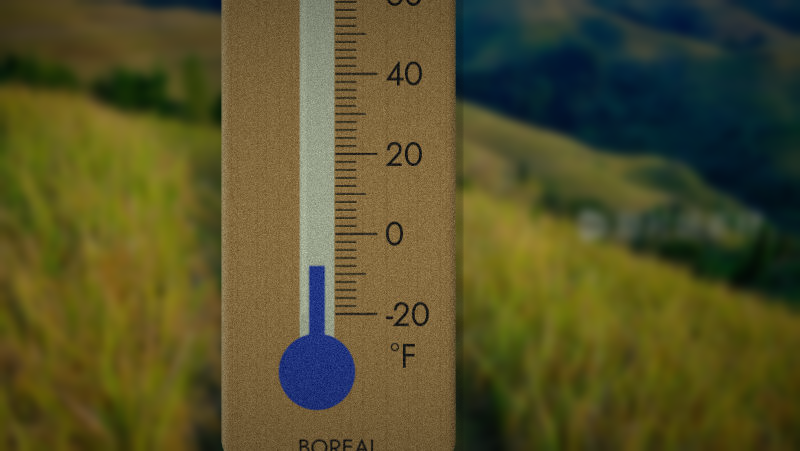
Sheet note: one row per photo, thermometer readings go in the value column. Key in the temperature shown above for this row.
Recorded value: -8 °F
